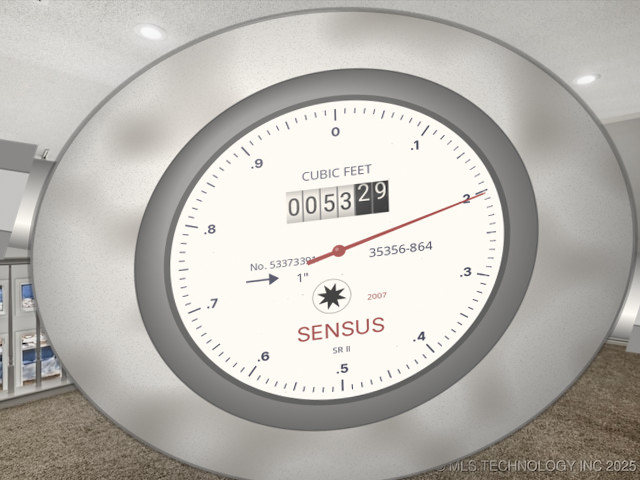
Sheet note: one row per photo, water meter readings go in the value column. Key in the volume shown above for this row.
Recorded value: 5329.20 ft³
